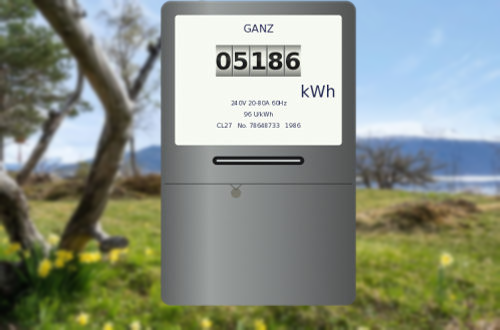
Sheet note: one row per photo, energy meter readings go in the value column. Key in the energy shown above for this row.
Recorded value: 5186 kWh
